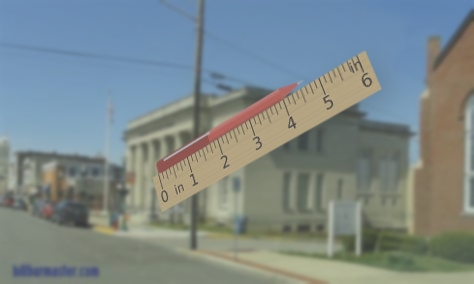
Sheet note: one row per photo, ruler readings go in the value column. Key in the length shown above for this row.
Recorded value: 4.625 in
